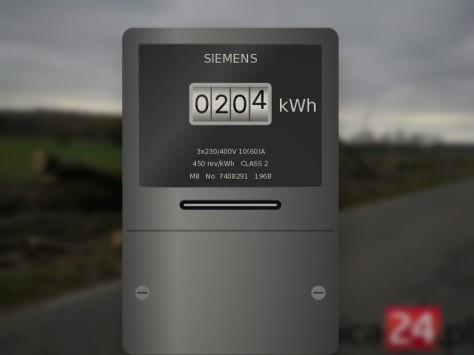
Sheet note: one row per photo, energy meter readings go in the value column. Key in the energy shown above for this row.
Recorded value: 204 kWh
